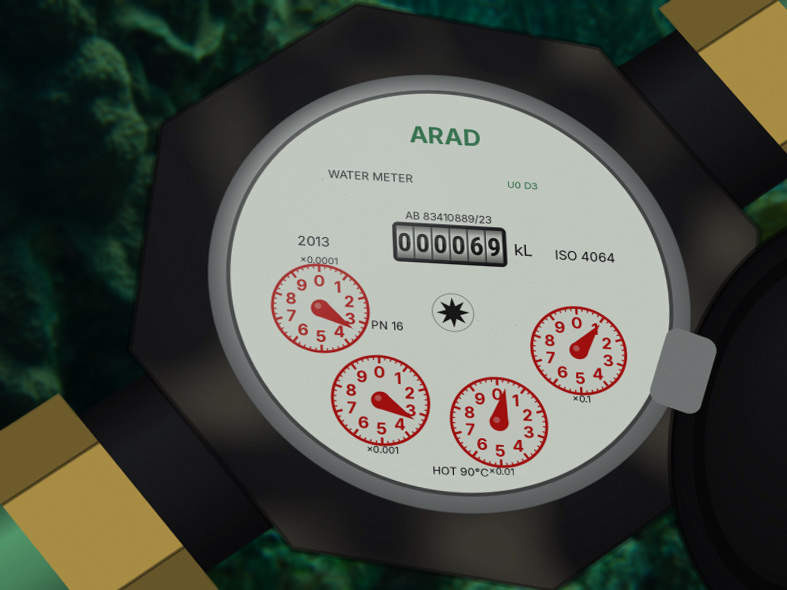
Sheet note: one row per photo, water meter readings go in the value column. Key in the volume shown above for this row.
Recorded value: 69.1033 kL
